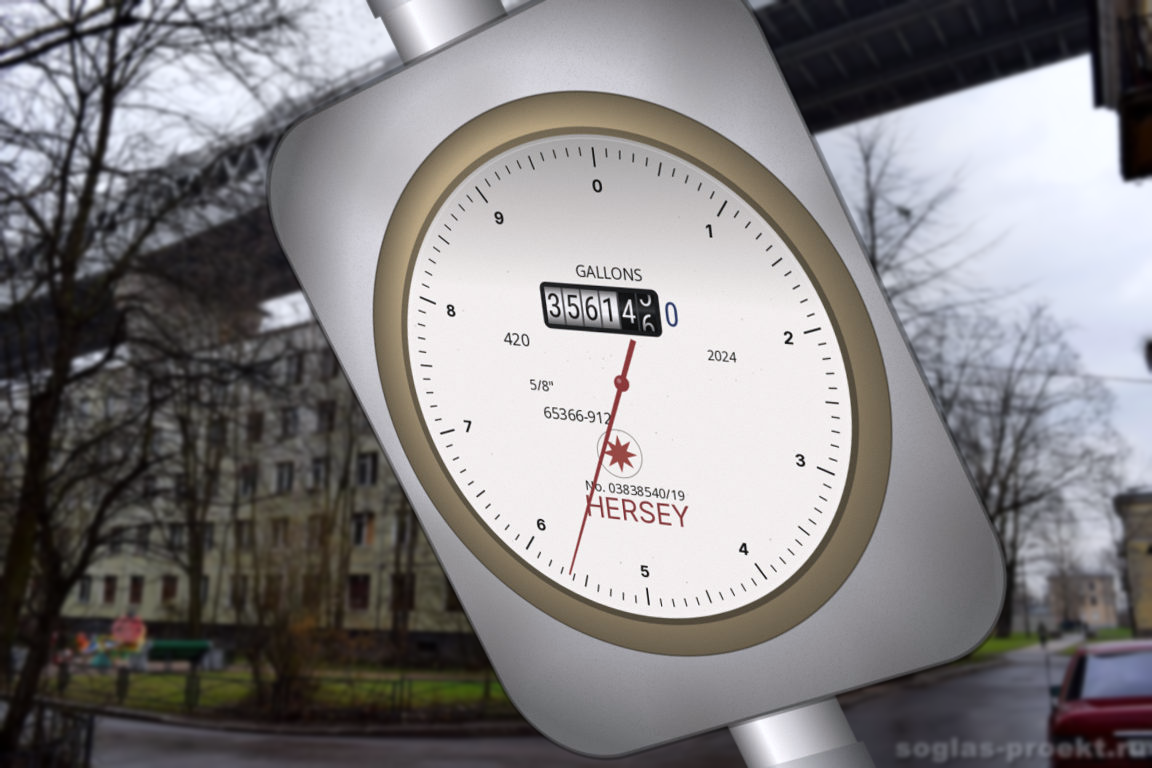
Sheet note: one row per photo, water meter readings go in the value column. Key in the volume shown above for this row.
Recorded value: 3561455.6 gal
